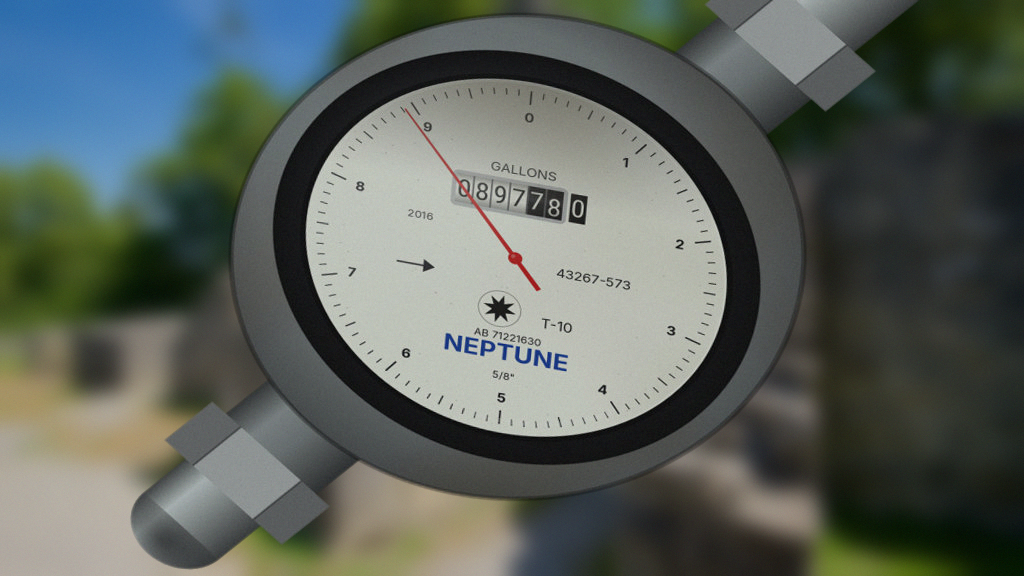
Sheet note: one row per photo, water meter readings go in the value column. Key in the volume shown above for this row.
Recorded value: 897778.9 gal
